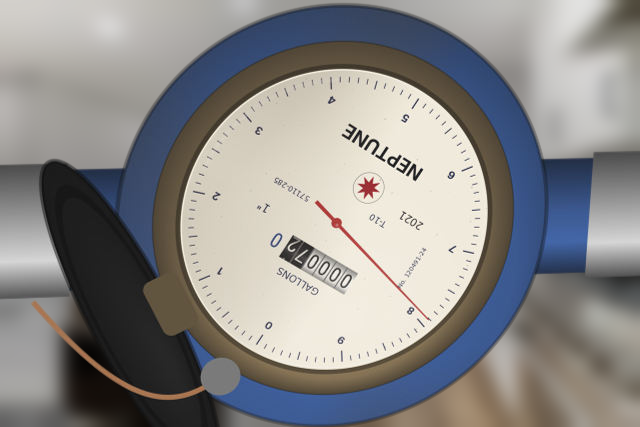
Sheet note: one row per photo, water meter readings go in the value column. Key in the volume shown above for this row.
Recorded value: 717.9 gal
